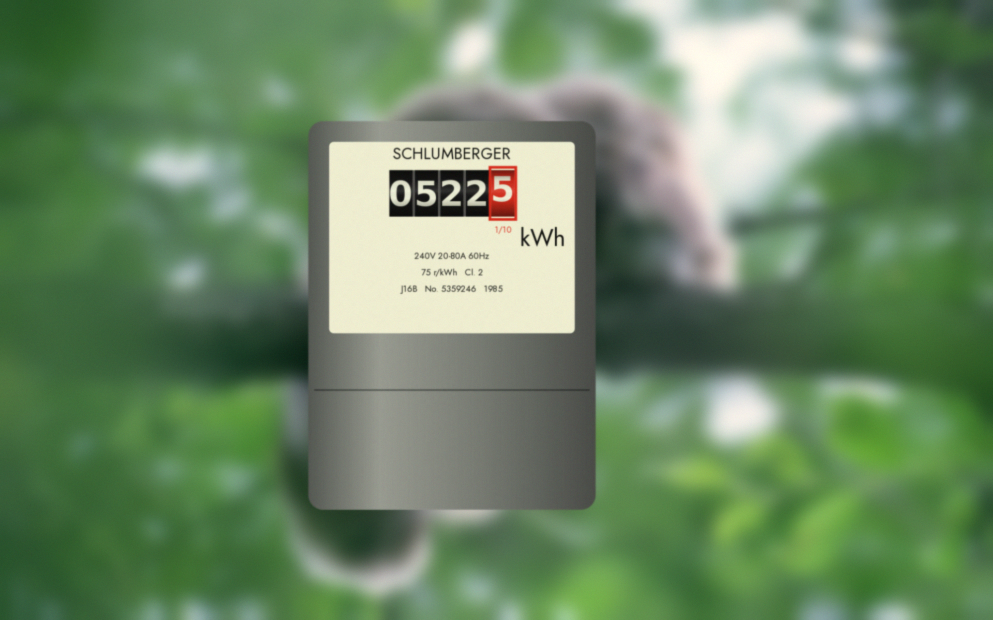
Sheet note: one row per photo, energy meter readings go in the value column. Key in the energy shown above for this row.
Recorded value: 522.5 kWh
